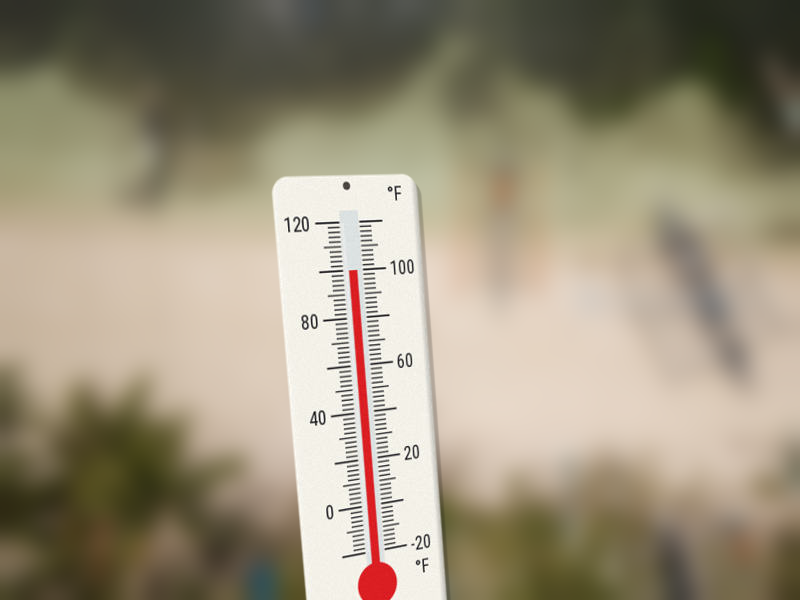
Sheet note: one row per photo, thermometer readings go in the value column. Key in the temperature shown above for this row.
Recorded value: 100 °F
